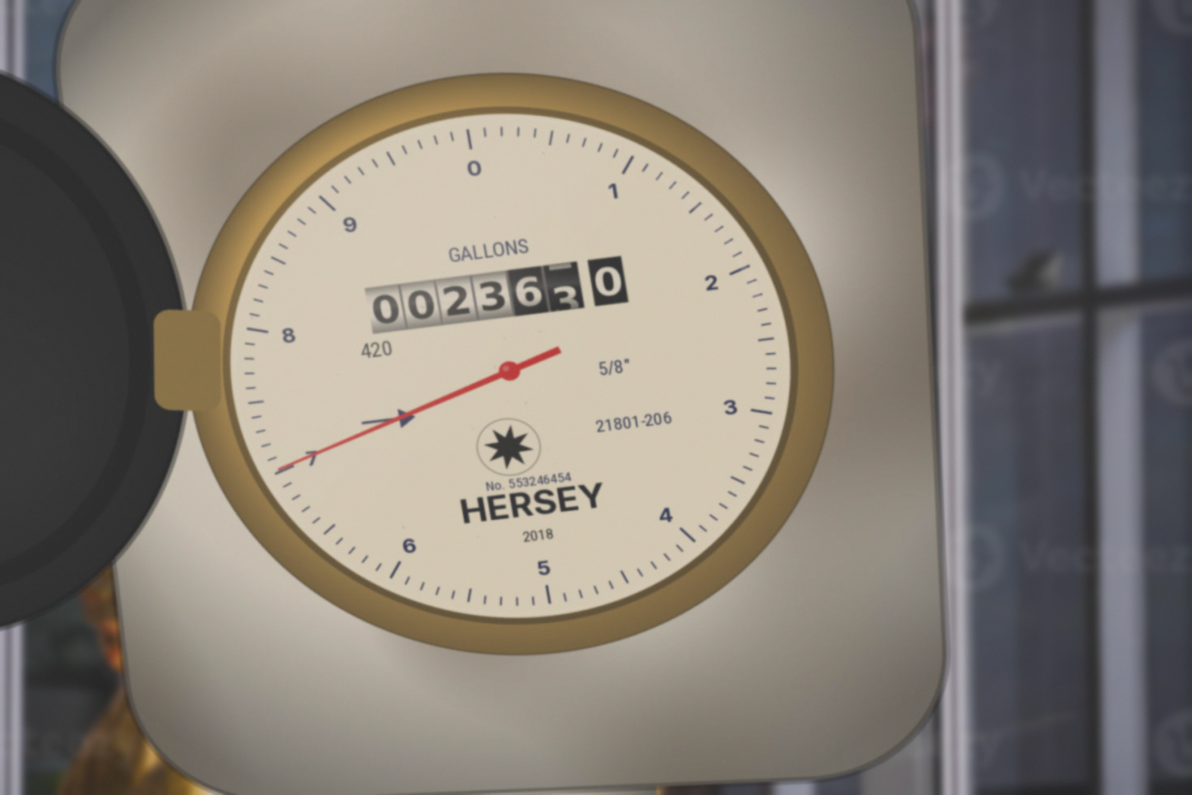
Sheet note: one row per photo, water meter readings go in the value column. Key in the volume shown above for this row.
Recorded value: 23627.0 gal
